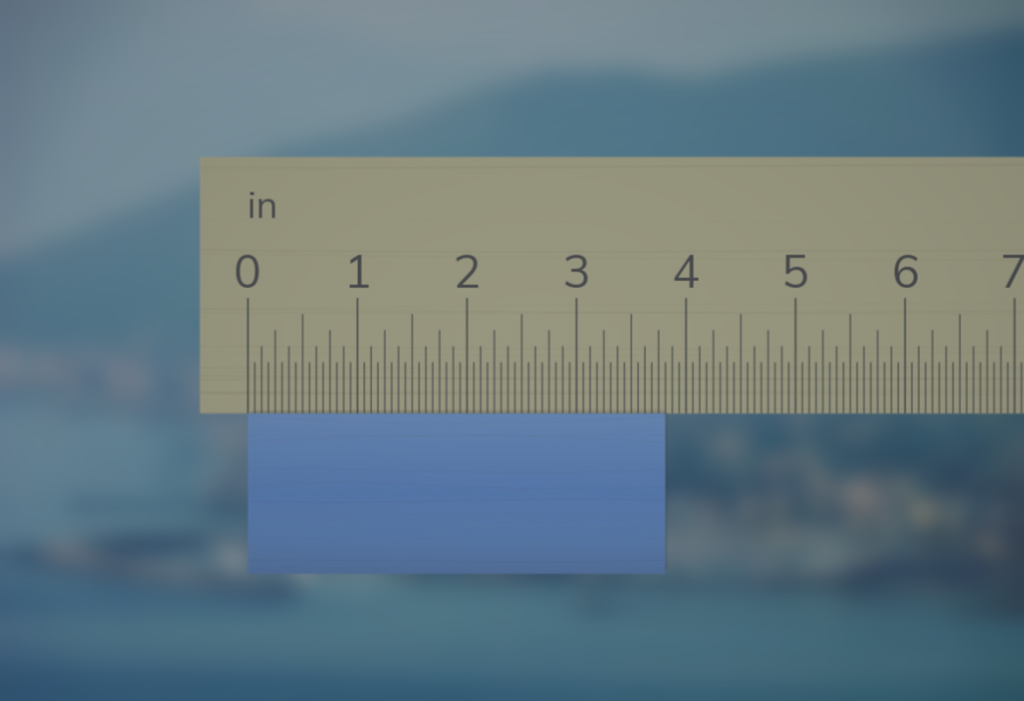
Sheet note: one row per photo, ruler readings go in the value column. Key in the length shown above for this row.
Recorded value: 3.8125 in
